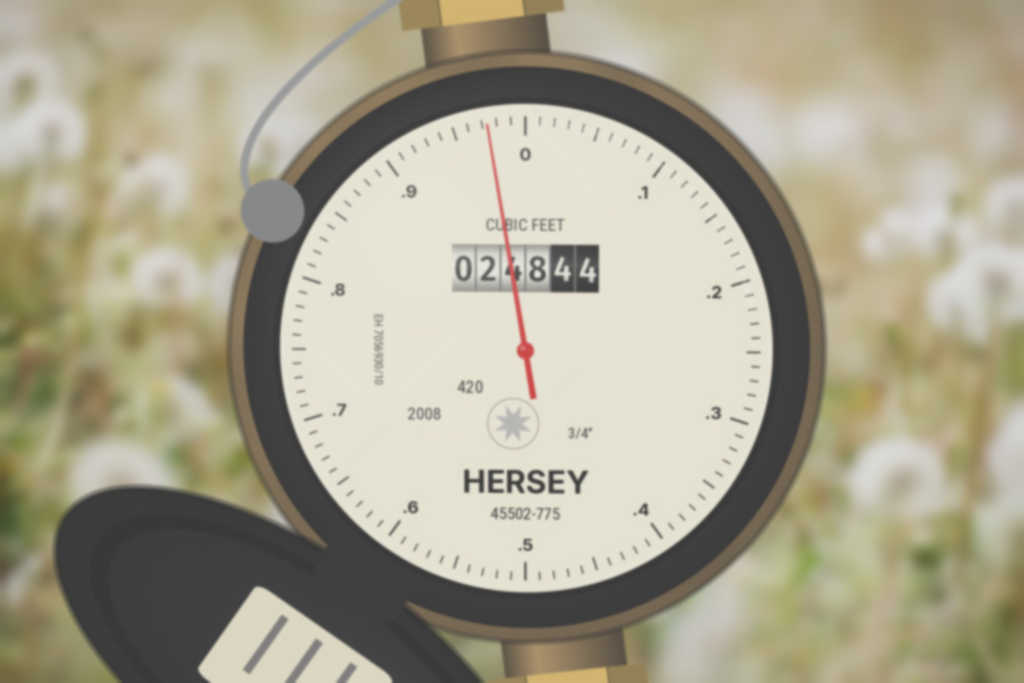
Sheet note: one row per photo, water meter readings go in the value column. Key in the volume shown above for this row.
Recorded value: 24843.97 ft³
